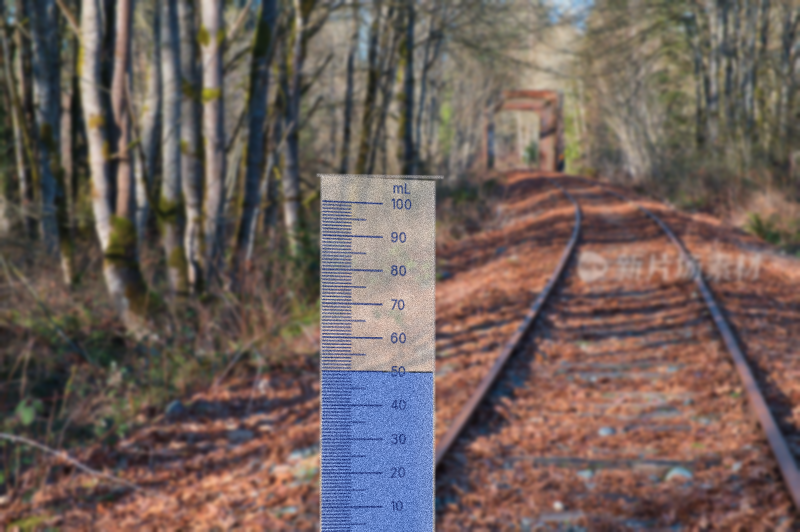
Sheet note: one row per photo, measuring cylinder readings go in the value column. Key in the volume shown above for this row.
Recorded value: 50 mL
